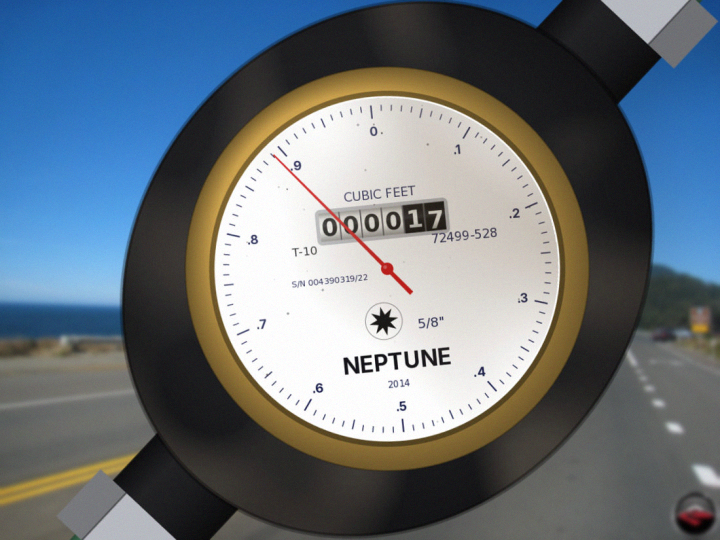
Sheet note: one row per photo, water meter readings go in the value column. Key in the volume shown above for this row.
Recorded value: 16.89 ft³
